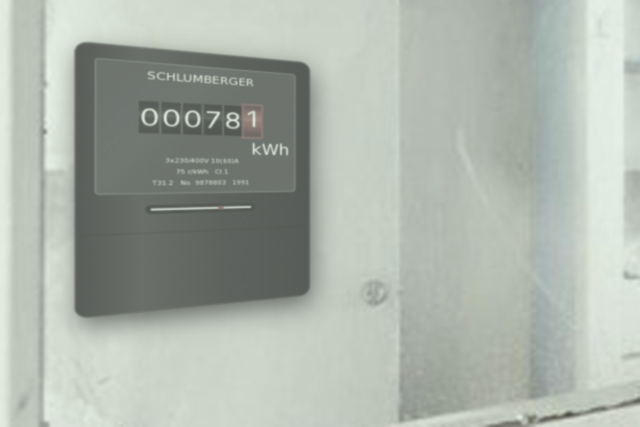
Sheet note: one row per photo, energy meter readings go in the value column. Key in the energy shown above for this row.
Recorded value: 78.1 kWh
